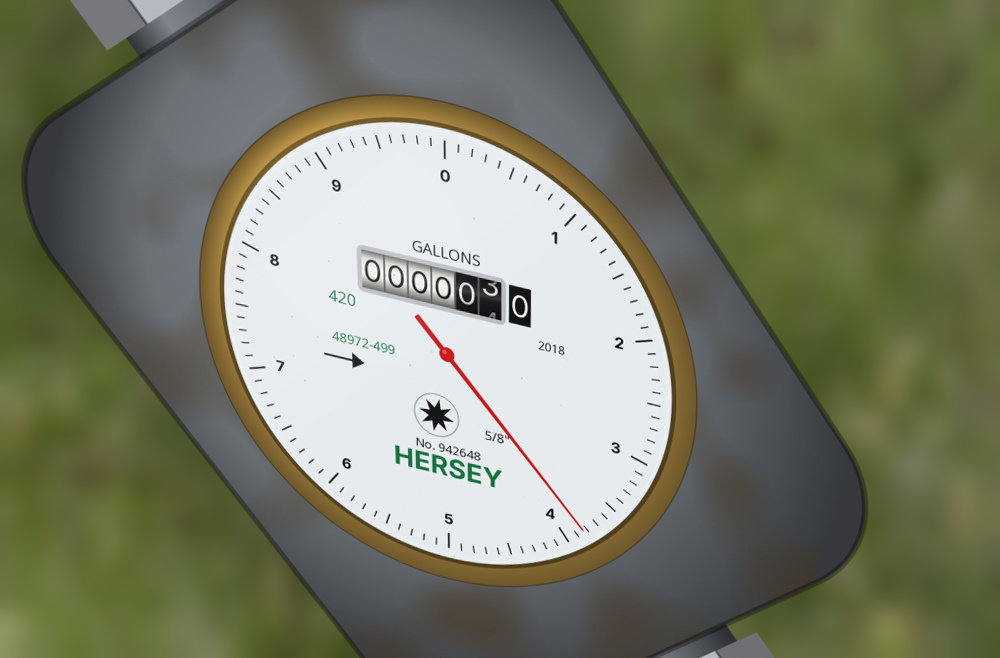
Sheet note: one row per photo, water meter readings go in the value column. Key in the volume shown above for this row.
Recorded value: 33.8 gal
